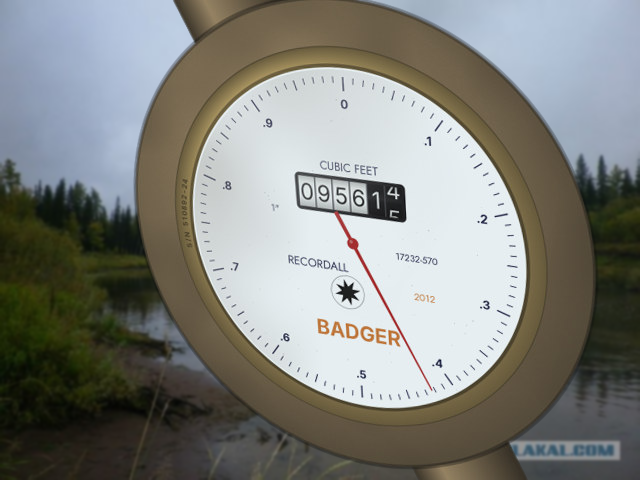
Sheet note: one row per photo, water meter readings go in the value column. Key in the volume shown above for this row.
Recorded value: 95614.42 ft³
